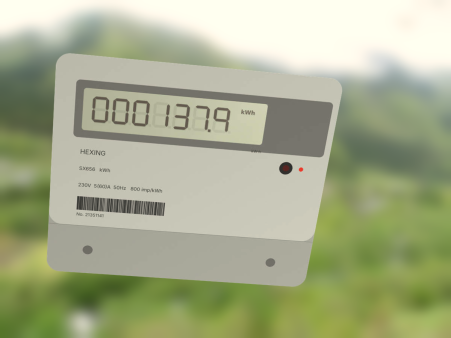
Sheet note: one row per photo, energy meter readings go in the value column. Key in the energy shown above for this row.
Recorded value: 137.9 kWh
